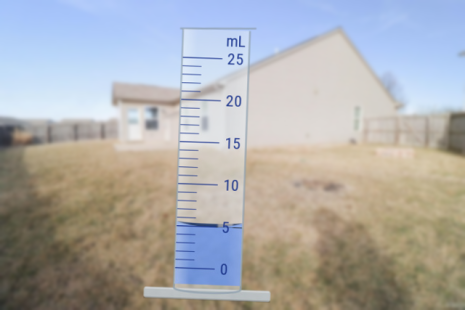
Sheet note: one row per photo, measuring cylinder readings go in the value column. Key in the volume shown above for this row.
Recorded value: 5 mL
